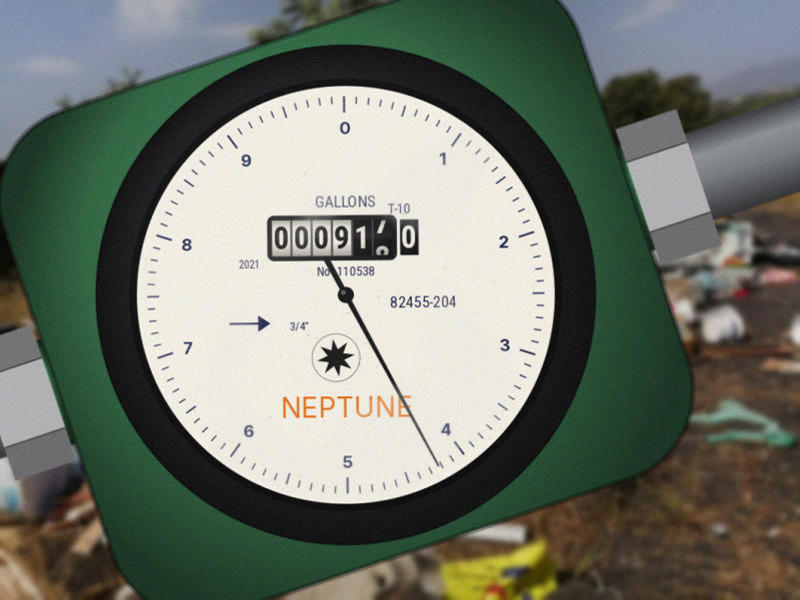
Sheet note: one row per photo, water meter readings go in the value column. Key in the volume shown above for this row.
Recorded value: 9174.2 gal
